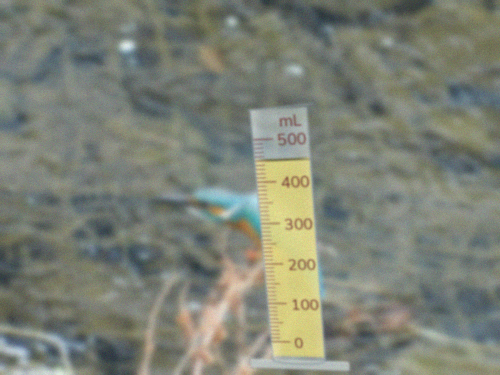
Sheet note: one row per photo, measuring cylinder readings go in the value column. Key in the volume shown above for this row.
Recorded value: 450 mL
